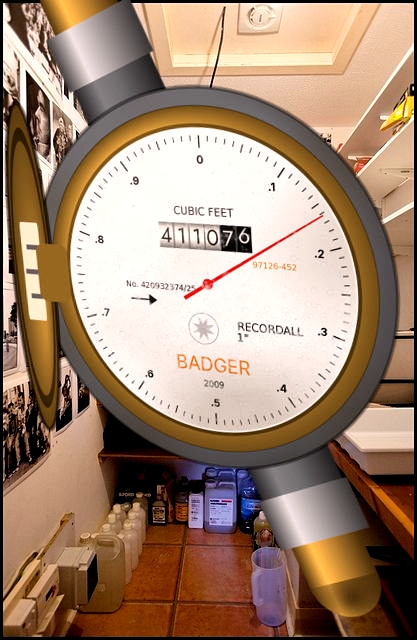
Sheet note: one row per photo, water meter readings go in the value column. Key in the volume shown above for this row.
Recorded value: 411076.16 ft³
